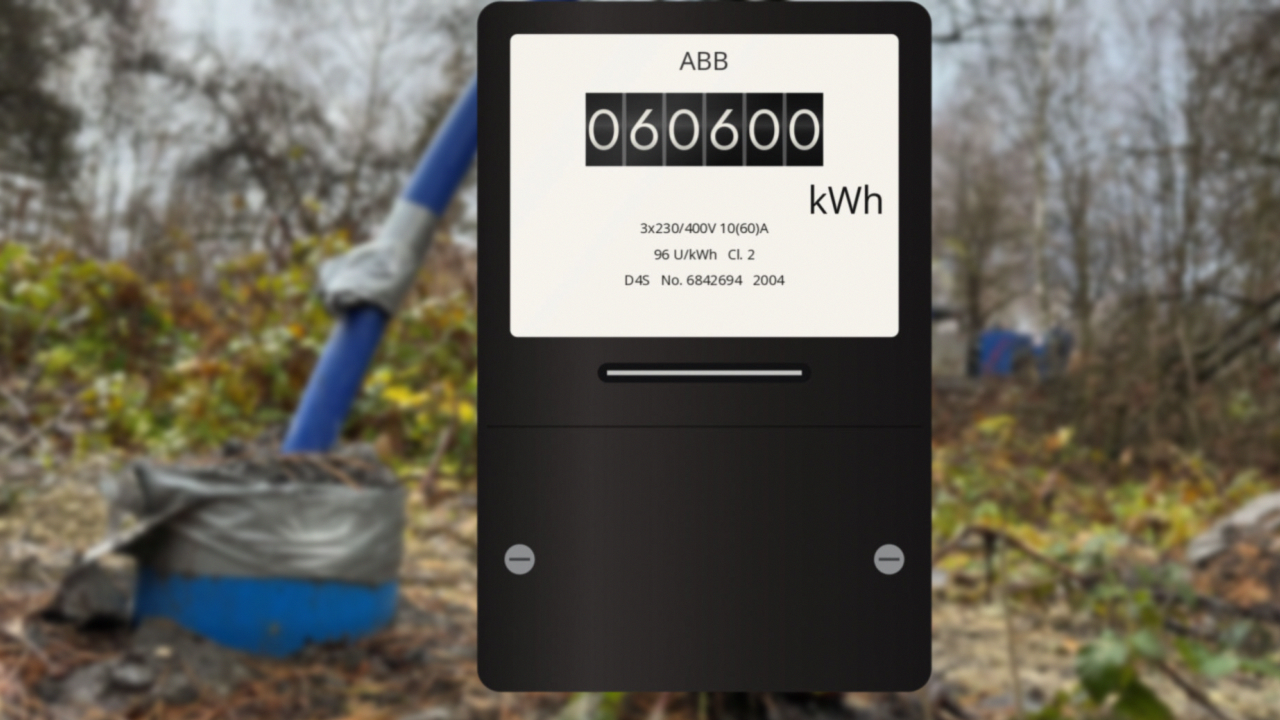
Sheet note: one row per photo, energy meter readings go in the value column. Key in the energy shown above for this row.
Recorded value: 60600 kWh
